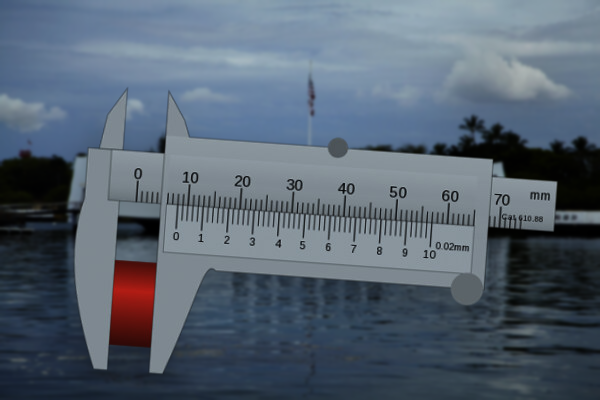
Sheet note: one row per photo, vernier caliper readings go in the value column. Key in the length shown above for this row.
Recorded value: 8.0 mm
